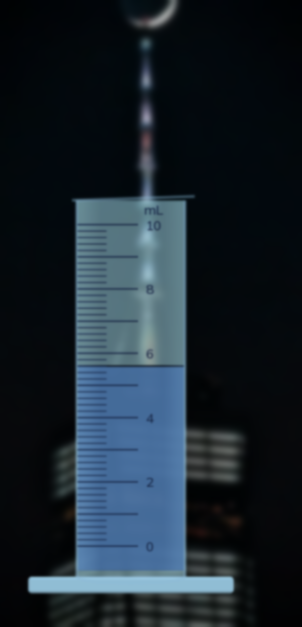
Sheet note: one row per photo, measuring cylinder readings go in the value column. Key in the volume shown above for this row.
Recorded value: 5.6 mL
